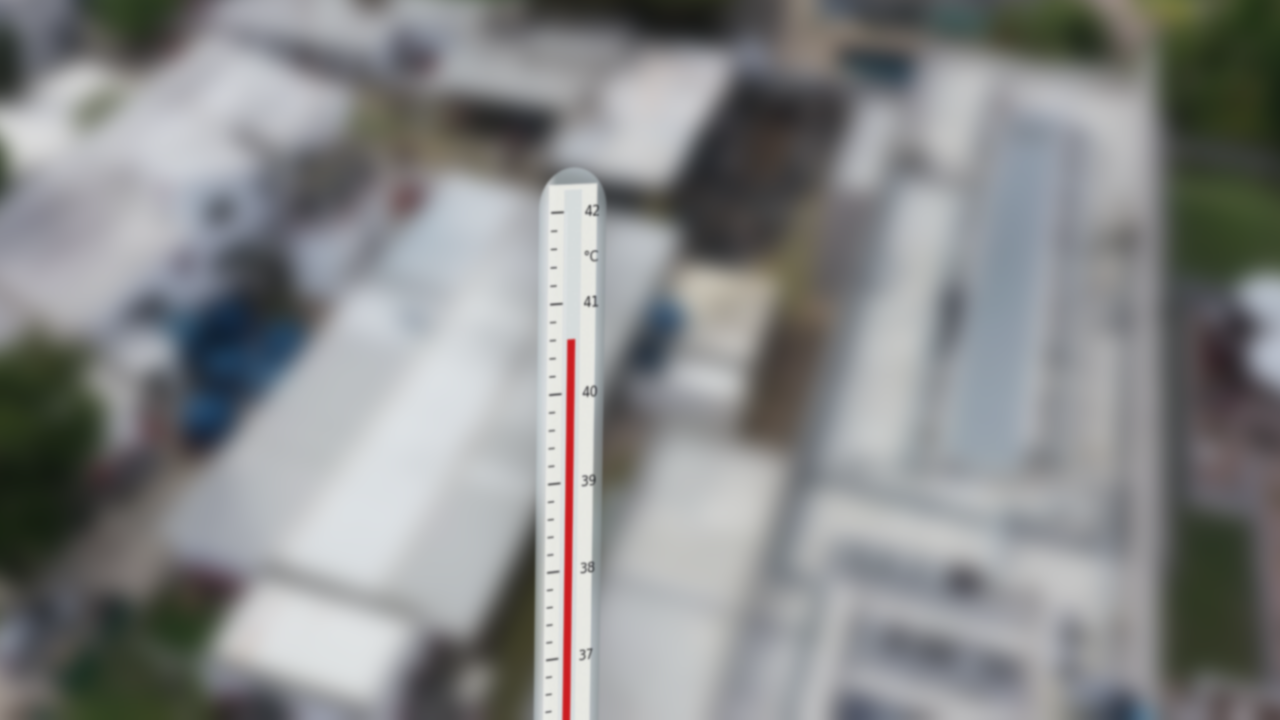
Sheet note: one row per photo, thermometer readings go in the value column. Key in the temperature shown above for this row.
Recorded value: 40.6 °C
